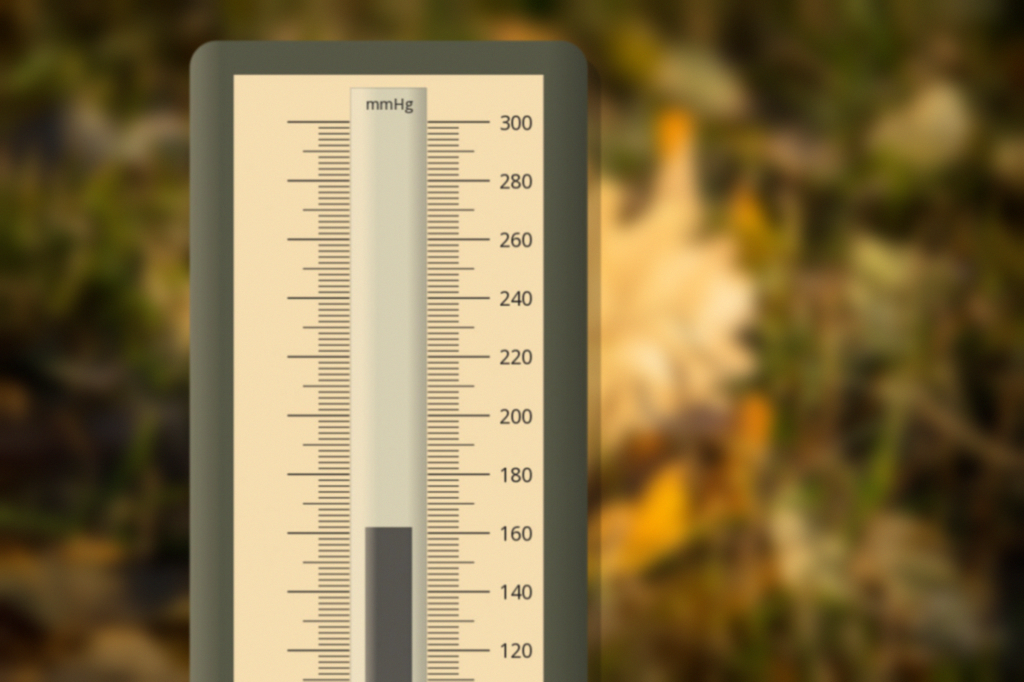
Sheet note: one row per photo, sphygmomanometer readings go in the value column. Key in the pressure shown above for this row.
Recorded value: 162 mmHg
